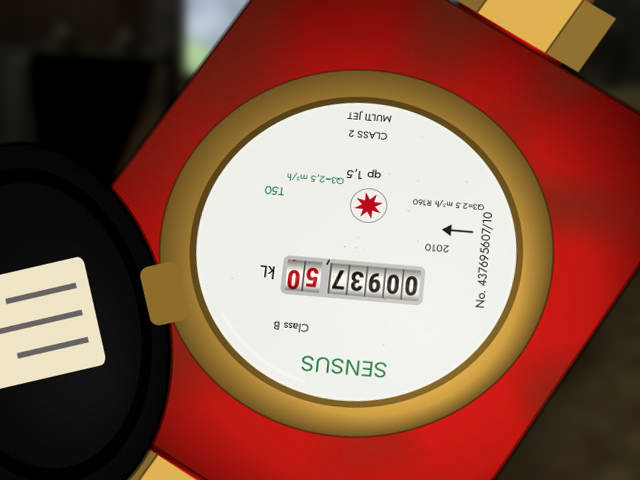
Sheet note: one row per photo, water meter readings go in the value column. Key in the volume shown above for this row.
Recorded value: 937.50 kL
